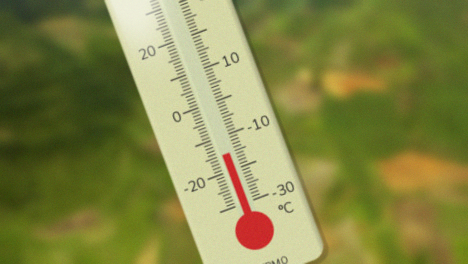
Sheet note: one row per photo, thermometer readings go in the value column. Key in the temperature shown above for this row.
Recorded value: -15 °C
